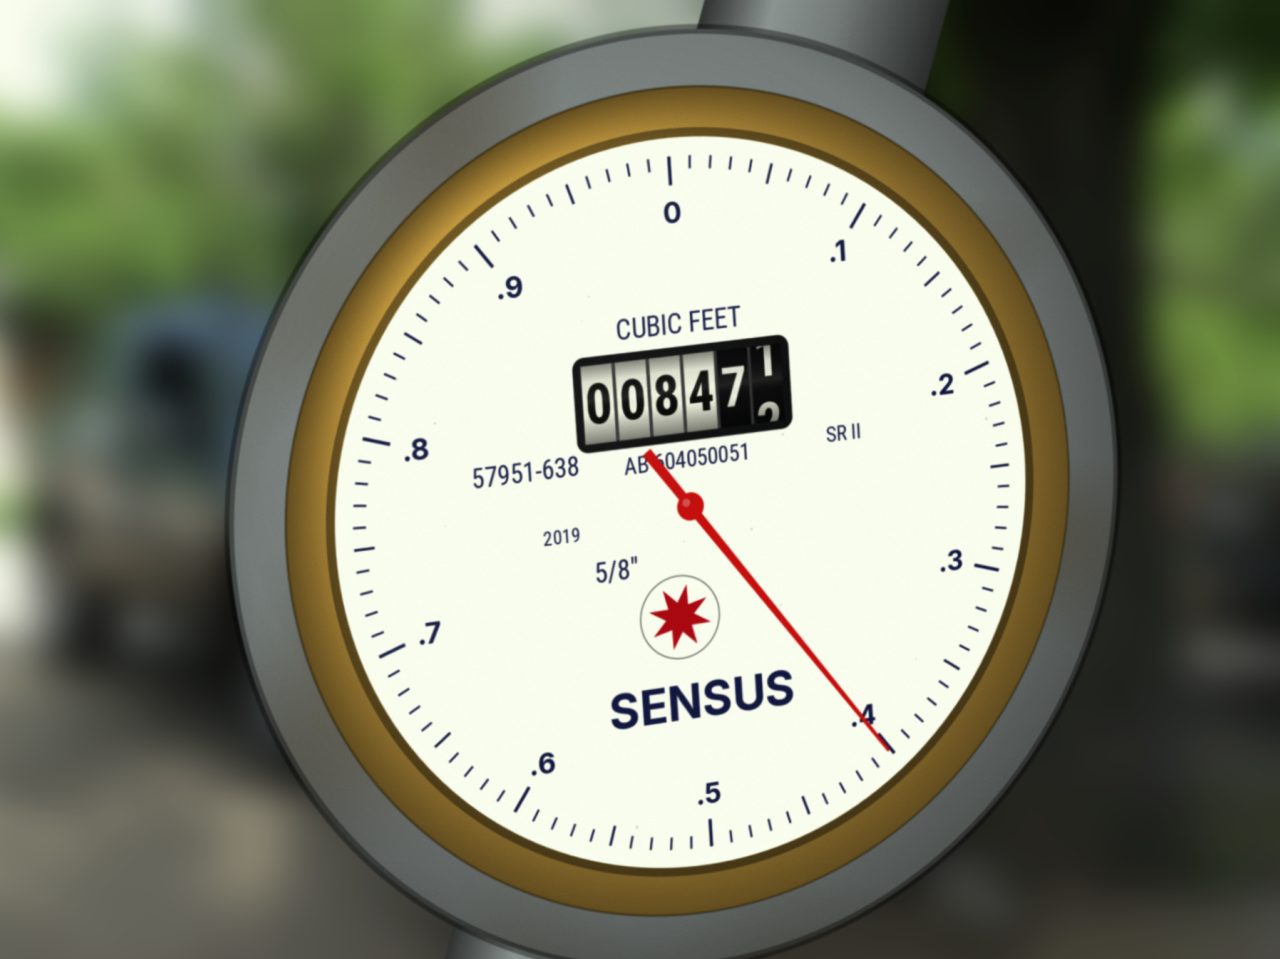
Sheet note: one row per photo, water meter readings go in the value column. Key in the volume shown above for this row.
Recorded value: 8471.40 ft³
